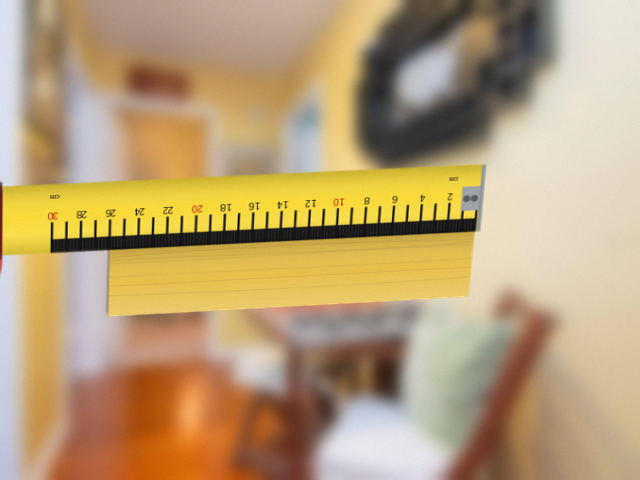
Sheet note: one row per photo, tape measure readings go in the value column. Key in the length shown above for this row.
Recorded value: 26 cm
